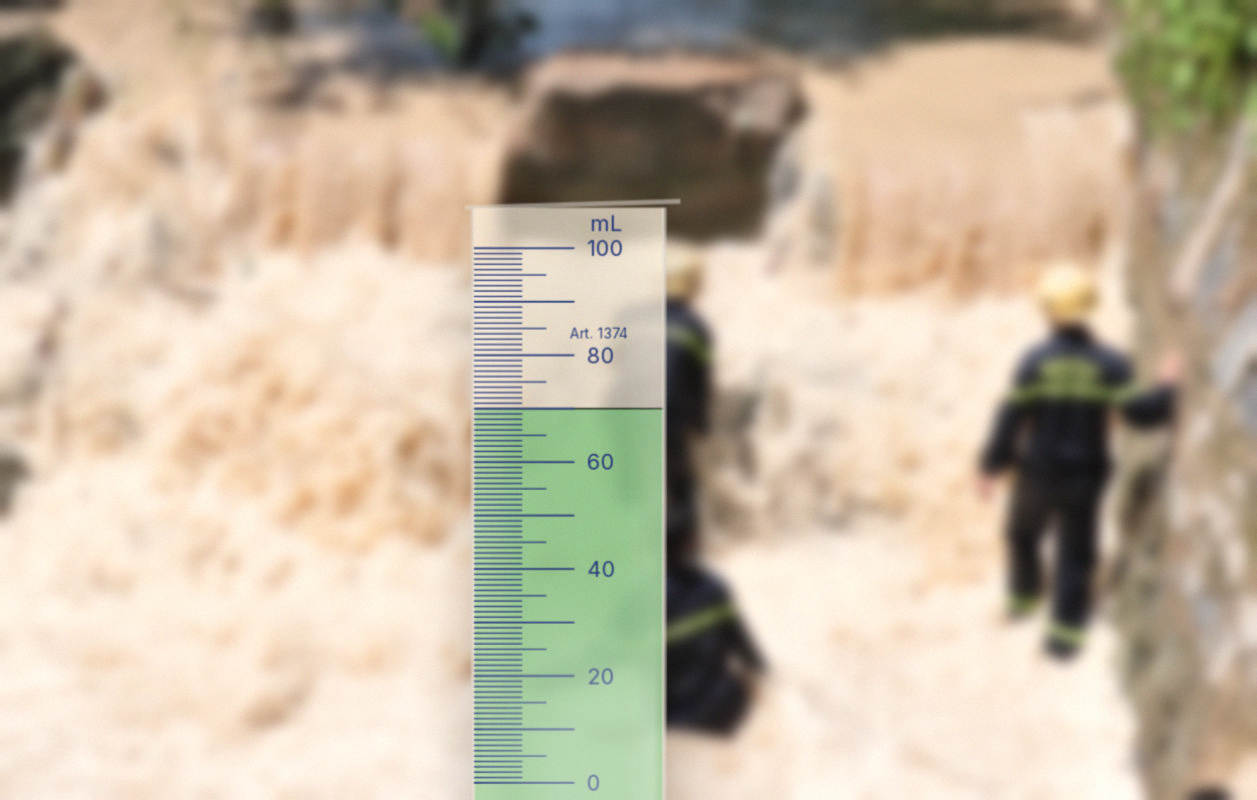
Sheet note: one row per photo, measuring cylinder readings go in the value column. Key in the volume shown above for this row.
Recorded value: 70 mL
